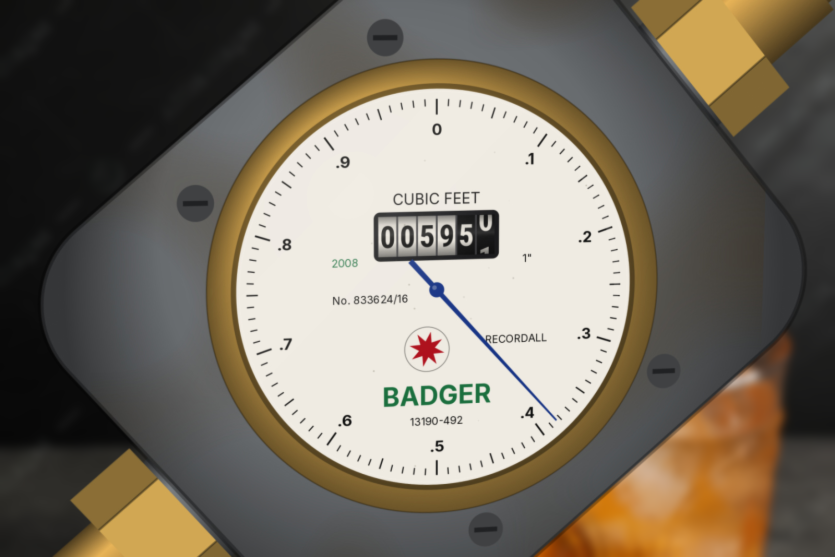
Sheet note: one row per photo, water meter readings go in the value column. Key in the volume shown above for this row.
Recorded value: 5950.38 ft³
